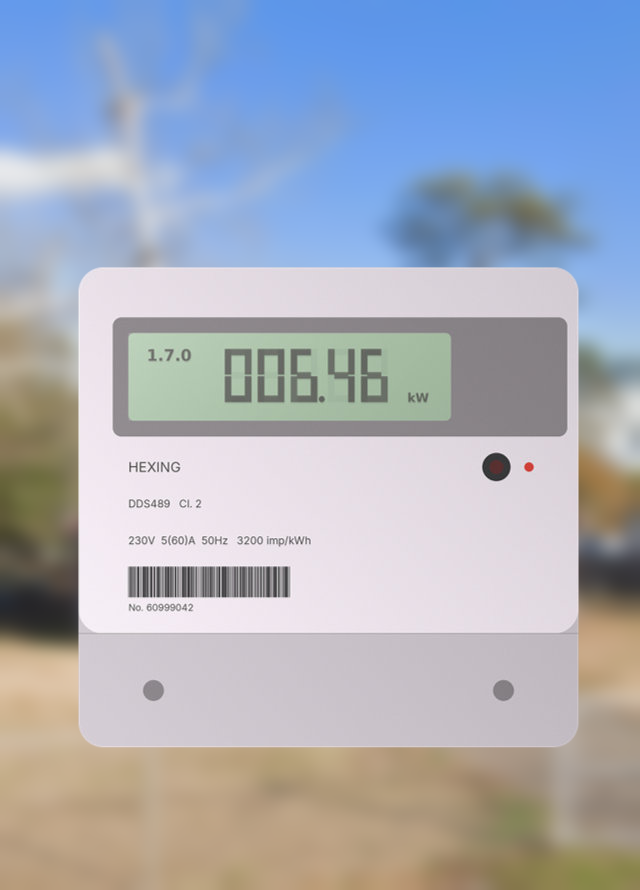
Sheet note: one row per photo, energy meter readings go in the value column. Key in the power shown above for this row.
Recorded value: 6.46 kW
